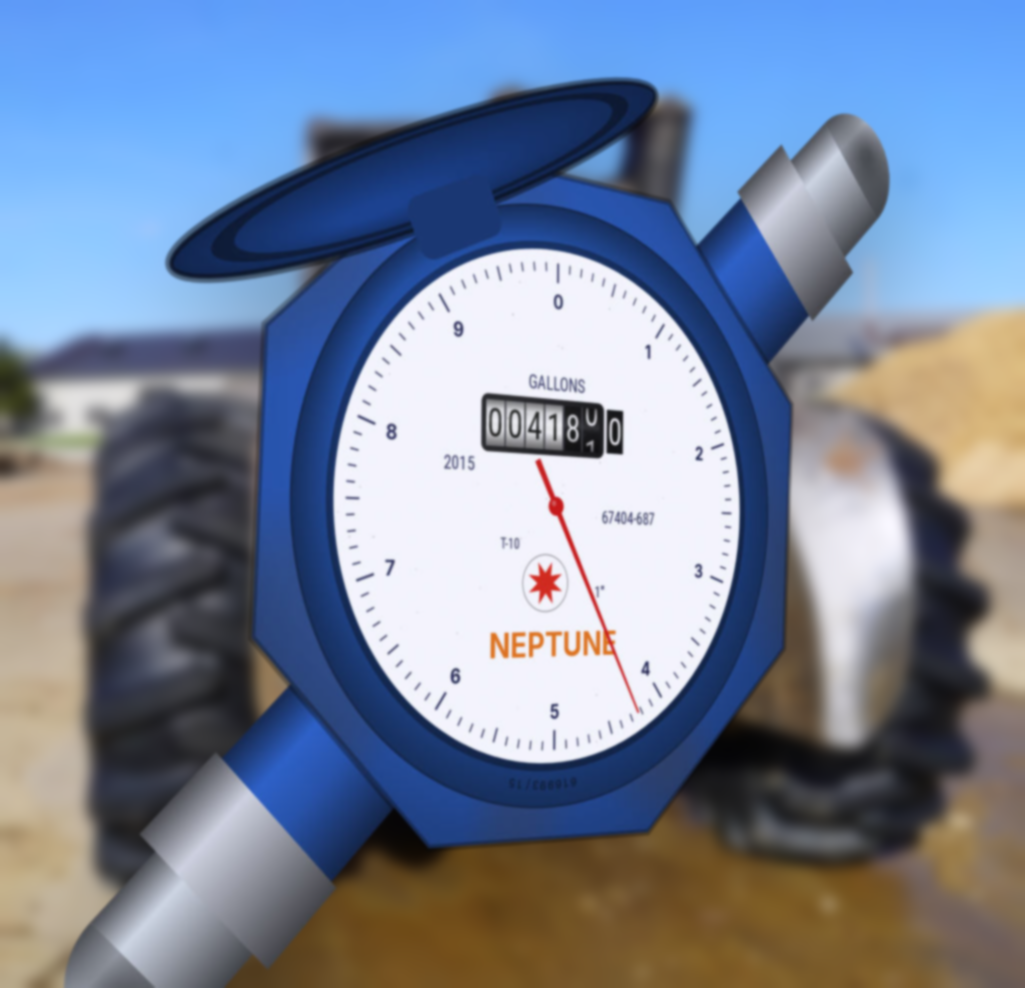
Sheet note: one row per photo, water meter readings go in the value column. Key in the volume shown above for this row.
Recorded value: 41804.2 gal
